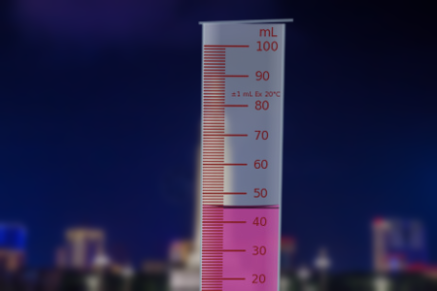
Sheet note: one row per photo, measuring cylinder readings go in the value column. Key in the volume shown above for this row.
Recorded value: 45 mL
